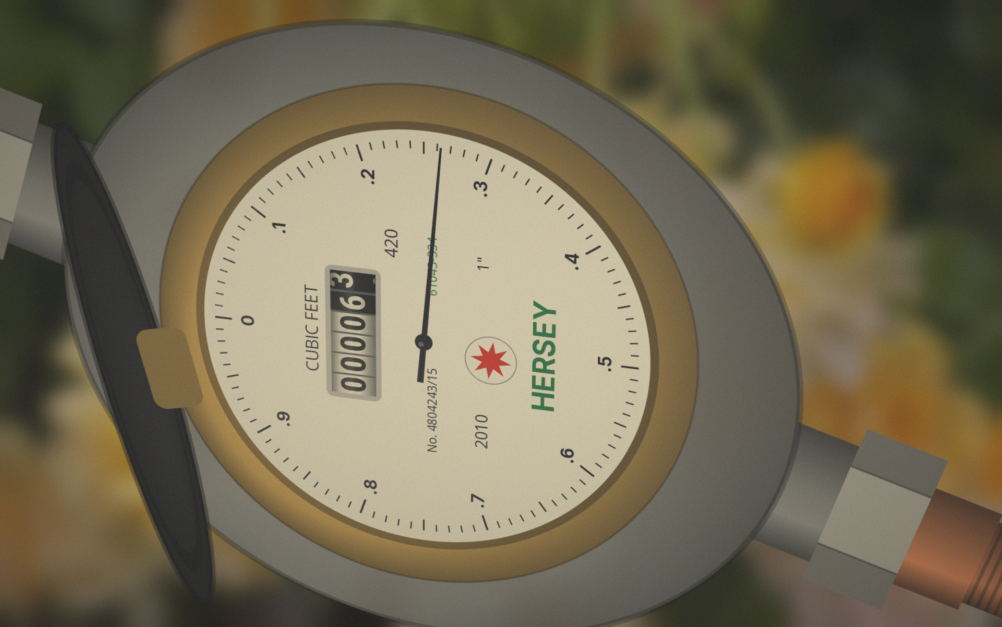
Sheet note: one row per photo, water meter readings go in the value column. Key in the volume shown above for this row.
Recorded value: 63.26 ft³
